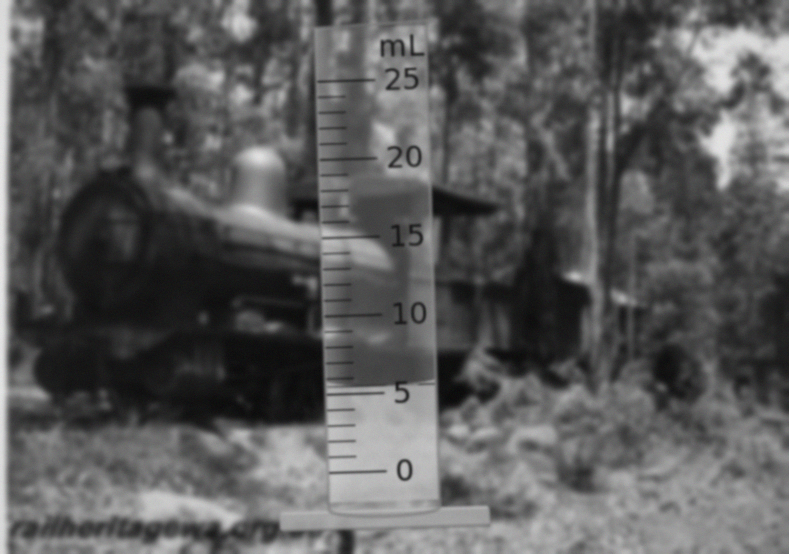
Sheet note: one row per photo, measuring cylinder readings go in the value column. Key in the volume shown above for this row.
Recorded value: 5.5 mL
